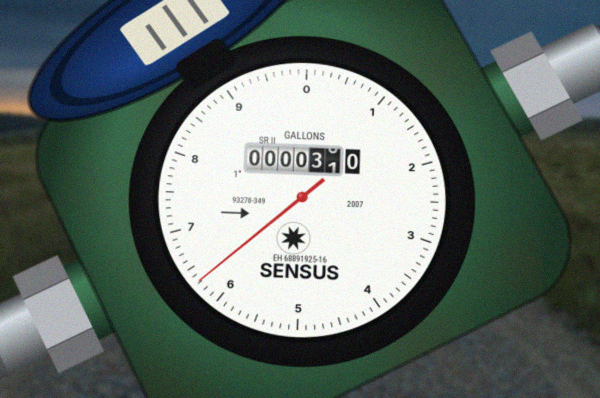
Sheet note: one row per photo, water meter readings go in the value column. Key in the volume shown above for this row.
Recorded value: 306.3 gal
